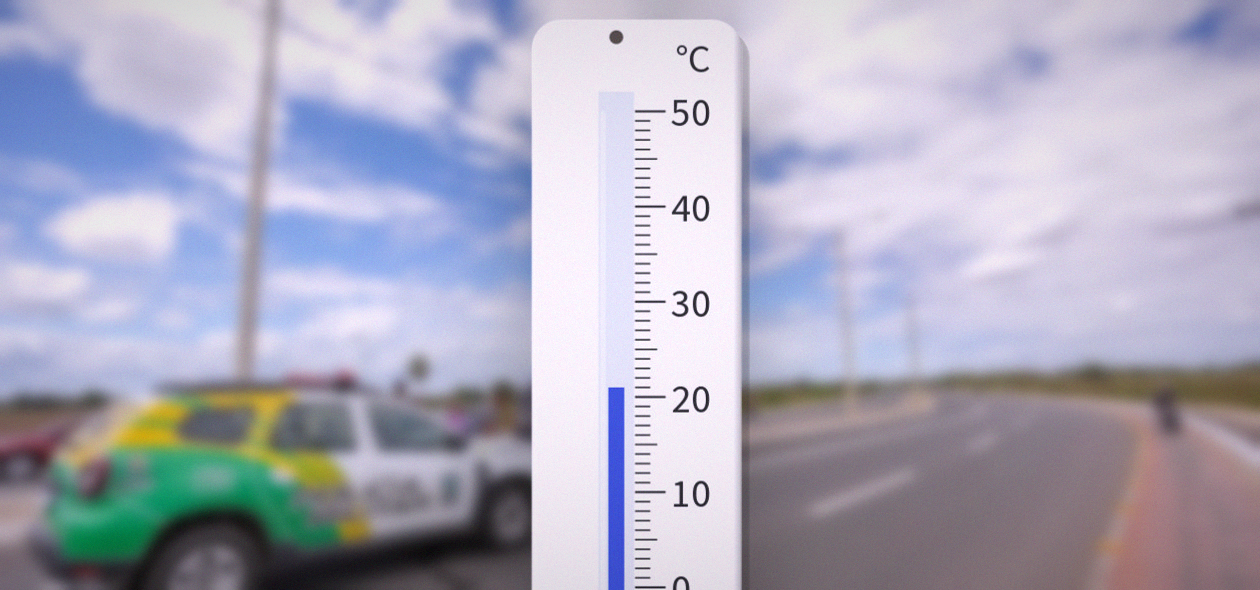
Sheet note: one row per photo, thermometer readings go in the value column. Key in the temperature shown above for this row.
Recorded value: 21 °C
